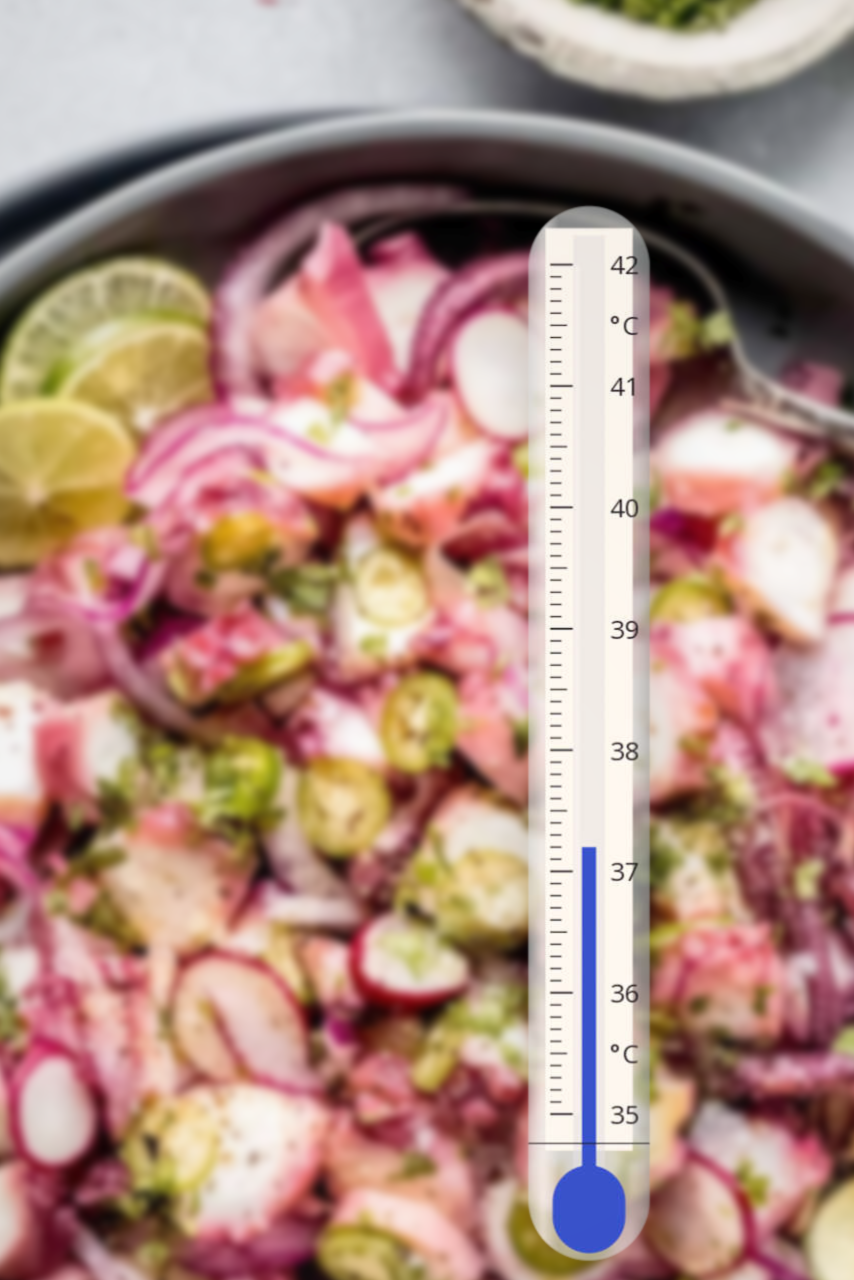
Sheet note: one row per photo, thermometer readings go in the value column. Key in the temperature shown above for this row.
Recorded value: 37.2 °C
